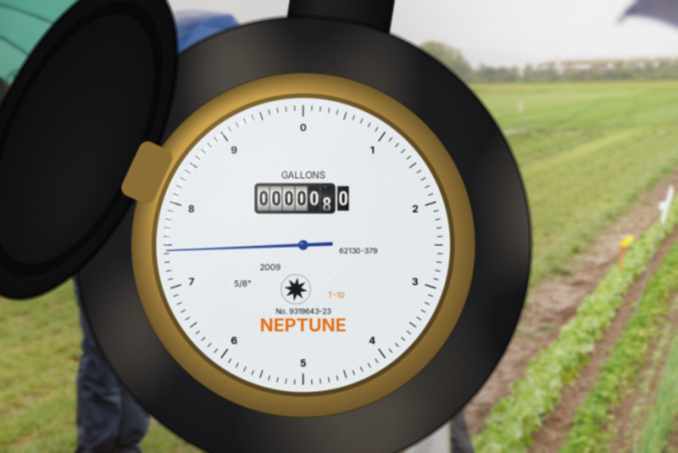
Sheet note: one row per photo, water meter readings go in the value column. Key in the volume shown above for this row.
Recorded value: 77.4 gal
